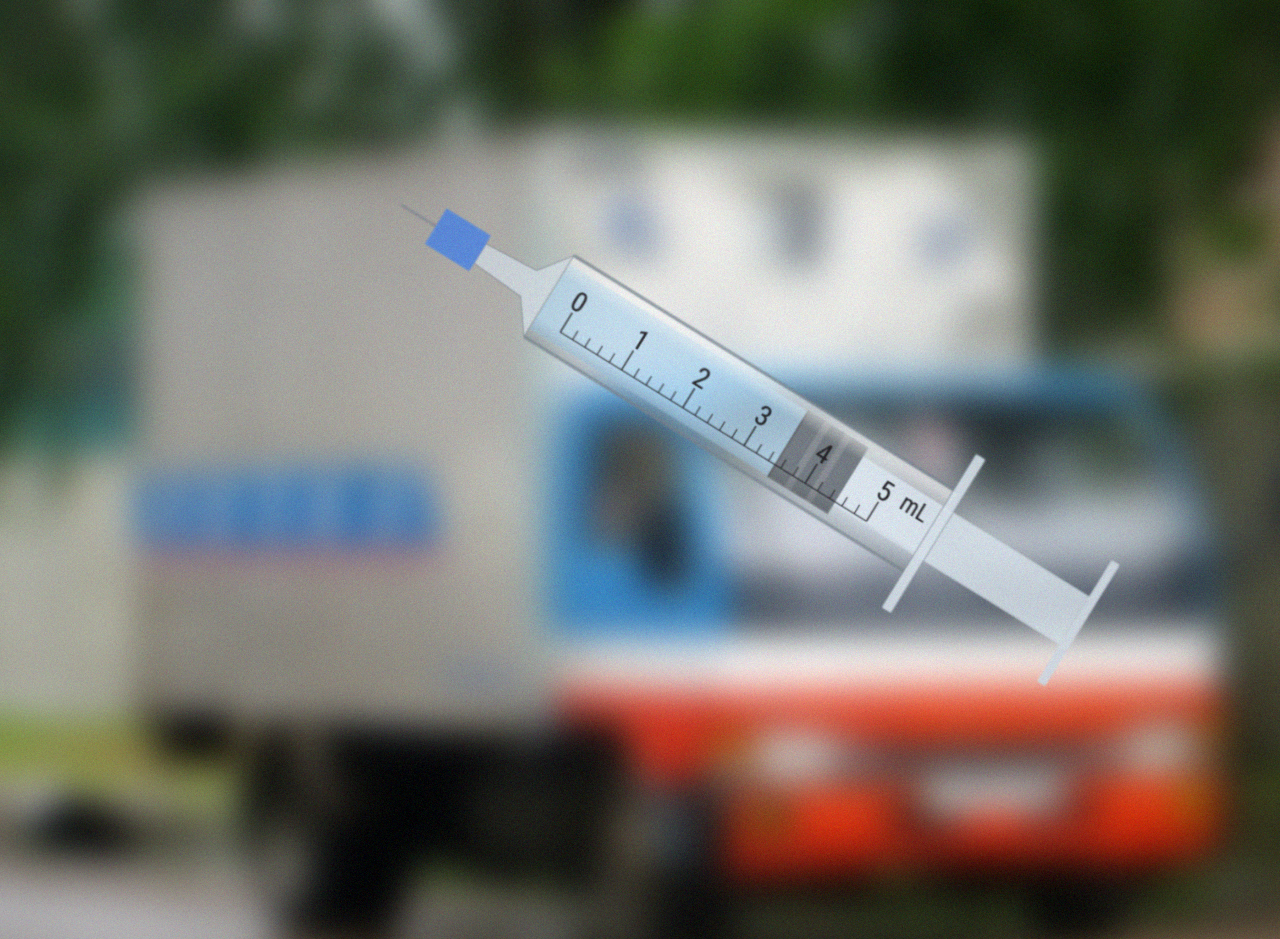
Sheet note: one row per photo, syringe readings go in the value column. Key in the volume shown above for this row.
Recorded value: 3.5 mL
